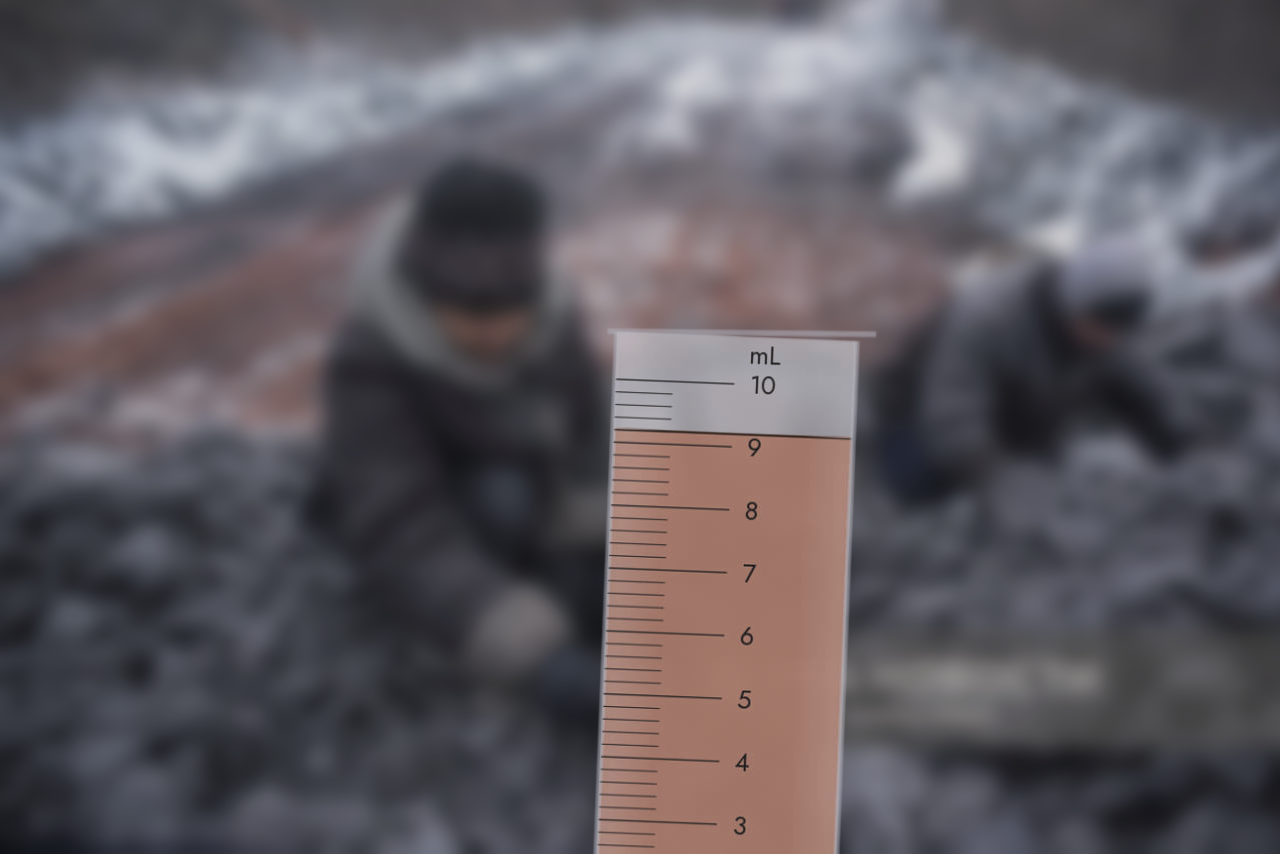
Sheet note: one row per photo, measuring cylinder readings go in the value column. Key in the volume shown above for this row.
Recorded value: 9.2 mL
